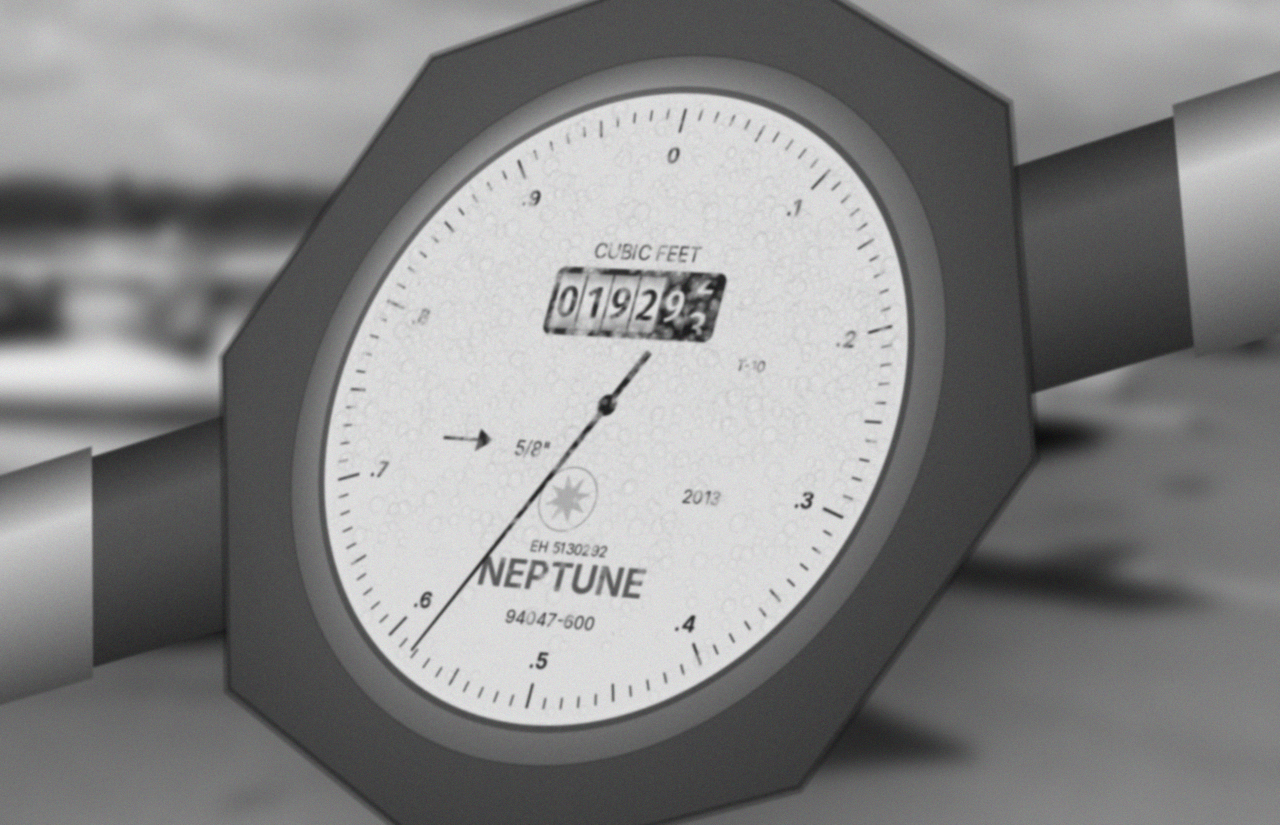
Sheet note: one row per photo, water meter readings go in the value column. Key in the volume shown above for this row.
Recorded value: 19292.58 ft³
